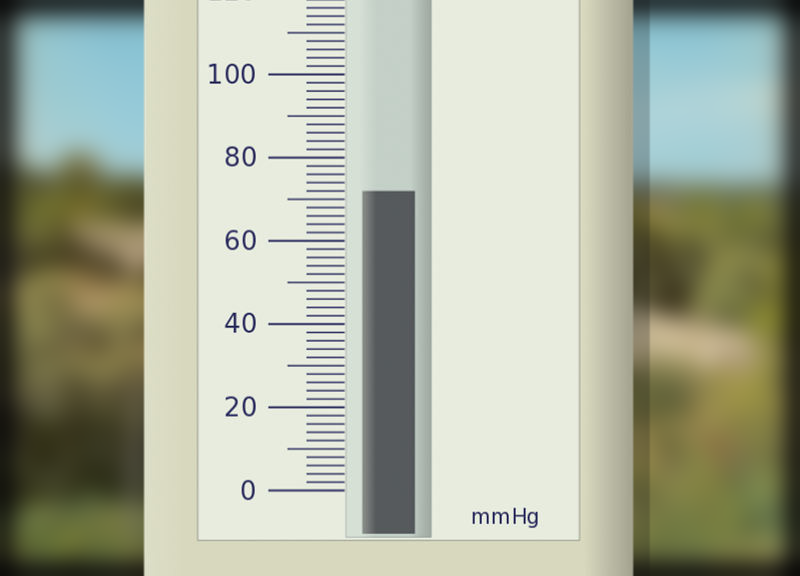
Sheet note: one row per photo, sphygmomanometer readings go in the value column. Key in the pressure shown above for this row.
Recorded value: 72 mmHg
